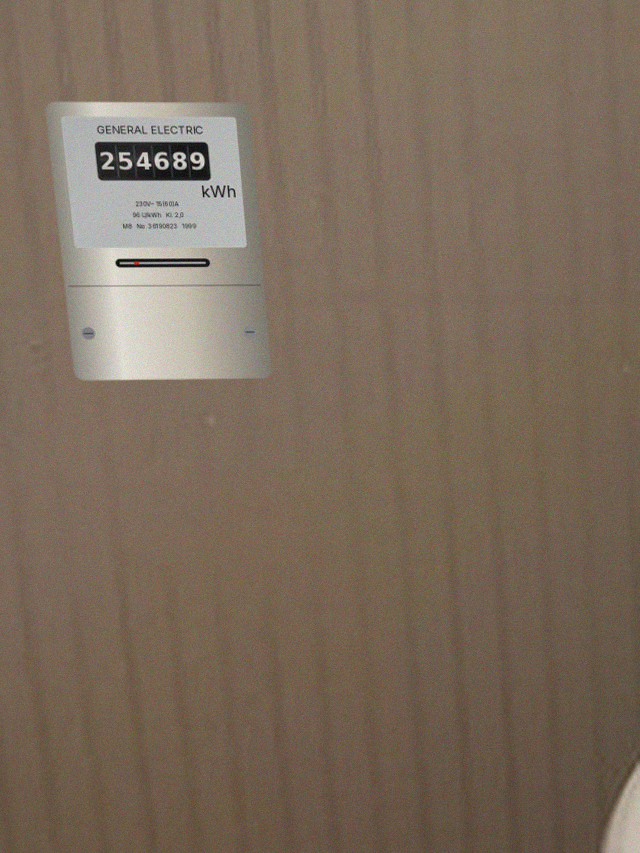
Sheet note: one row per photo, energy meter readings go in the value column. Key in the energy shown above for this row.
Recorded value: 254689 kWh
